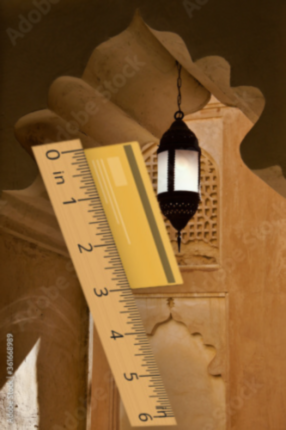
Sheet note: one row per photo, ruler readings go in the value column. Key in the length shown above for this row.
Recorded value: 3 in
